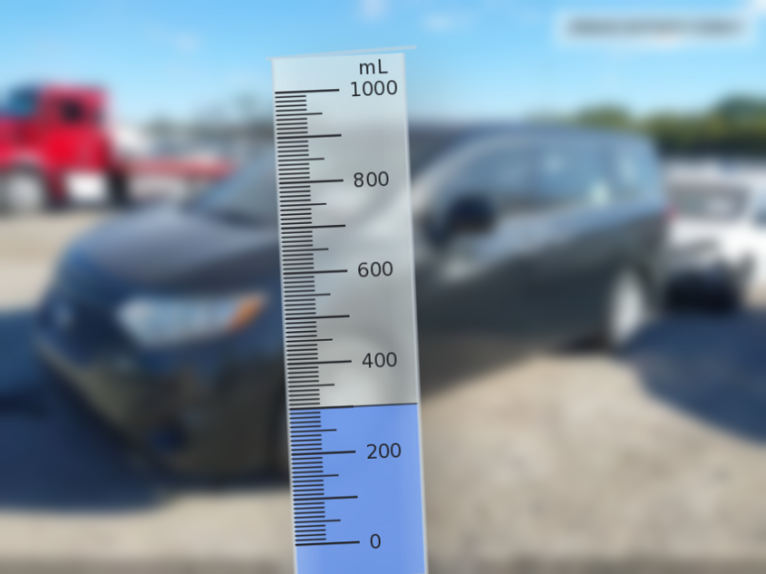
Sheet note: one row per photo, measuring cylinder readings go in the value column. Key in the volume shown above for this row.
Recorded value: 300 mL
